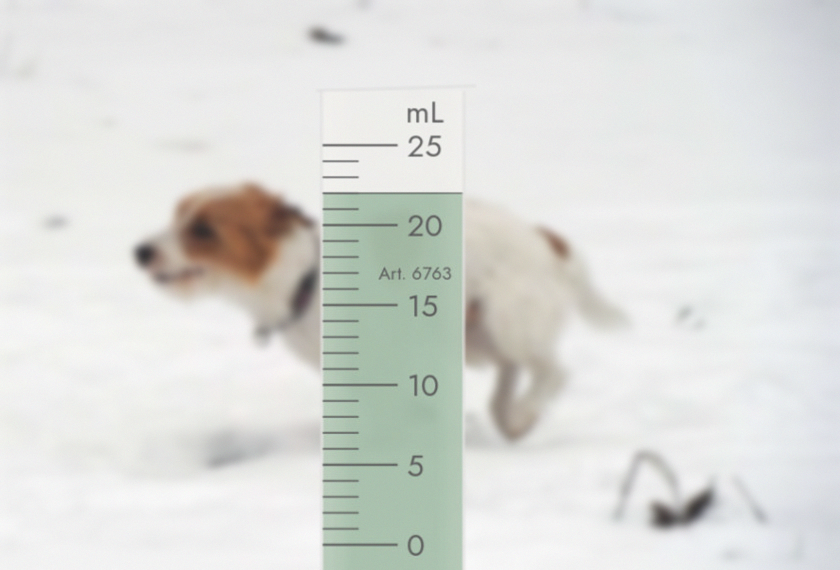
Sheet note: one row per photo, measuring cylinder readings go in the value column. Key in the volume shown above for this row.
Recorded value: 22 mL
